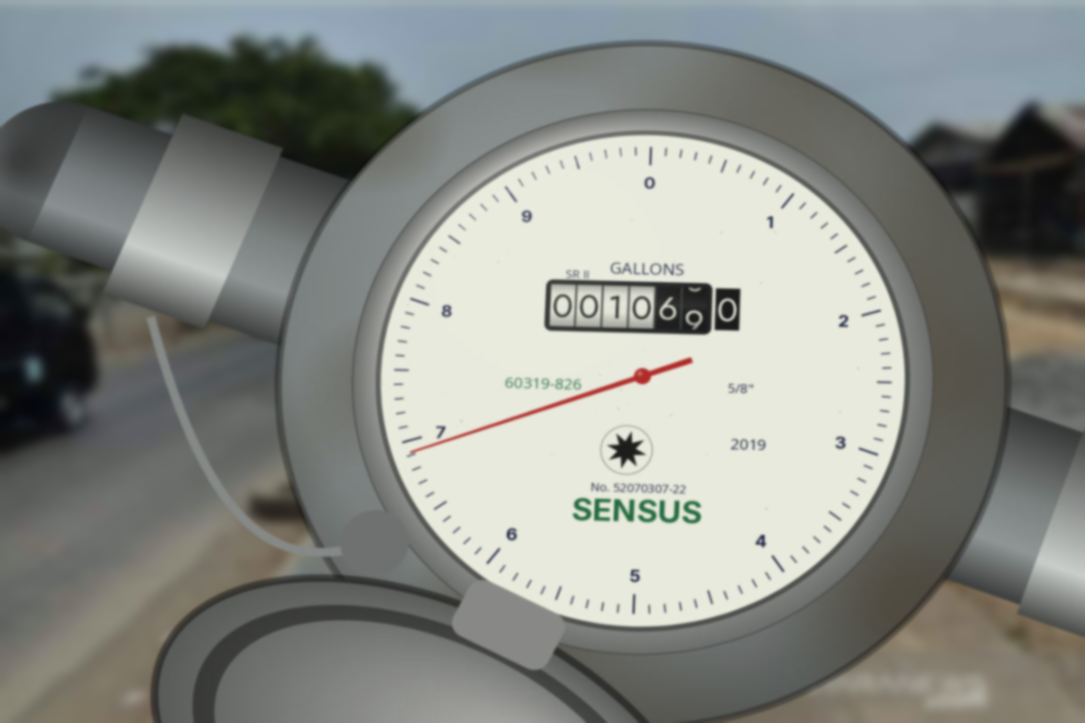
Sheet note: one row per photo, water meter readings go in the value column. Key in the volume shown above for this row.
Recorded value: 10686.9 gal
